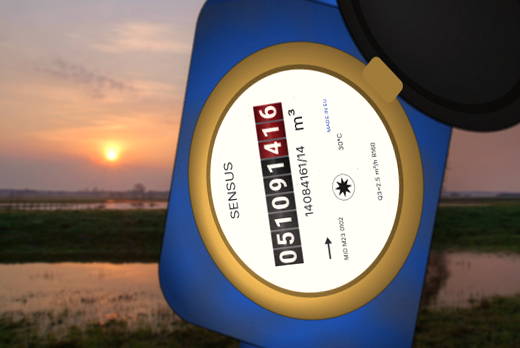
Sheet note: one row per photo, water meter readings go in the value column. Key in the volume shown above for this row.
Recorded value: 51091.416 m³
